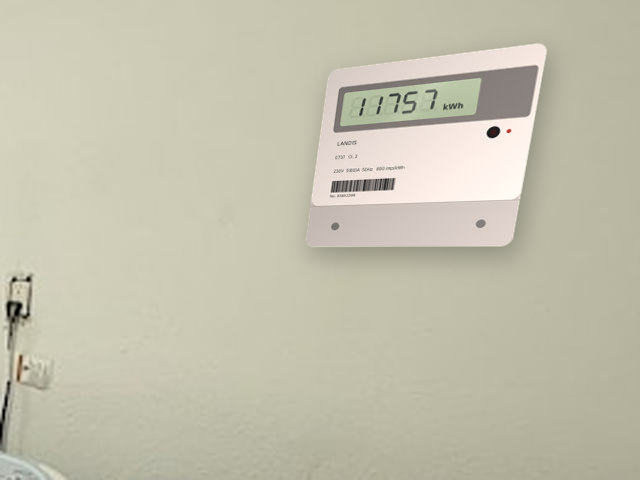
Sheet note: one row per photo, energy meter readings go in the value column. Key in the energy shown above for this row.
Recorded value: 11757 kWh
